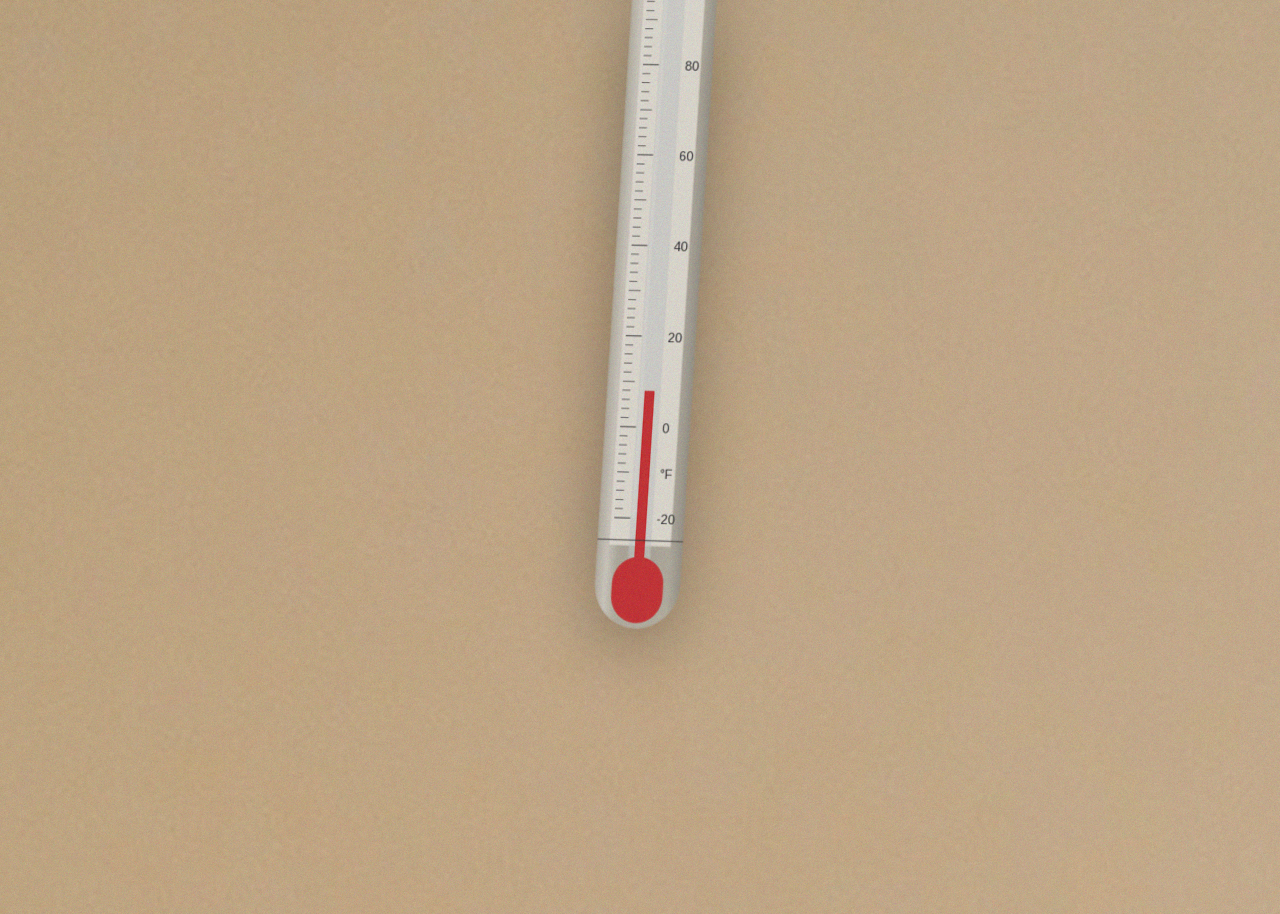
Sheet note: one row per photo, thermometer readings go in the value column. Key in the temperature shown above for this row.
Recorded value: 8 °F
